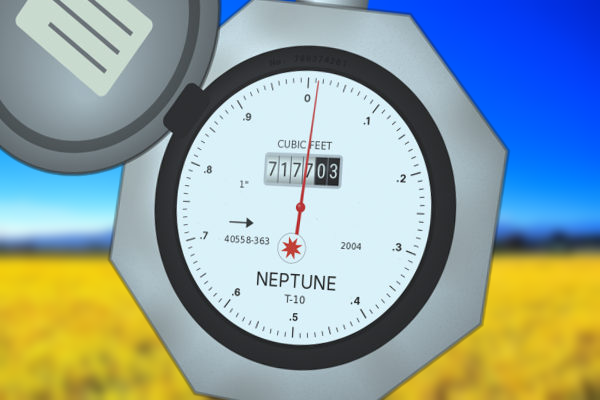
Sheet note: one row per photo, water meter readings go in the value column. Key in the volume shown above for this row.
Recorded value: 717703.01 ft³
